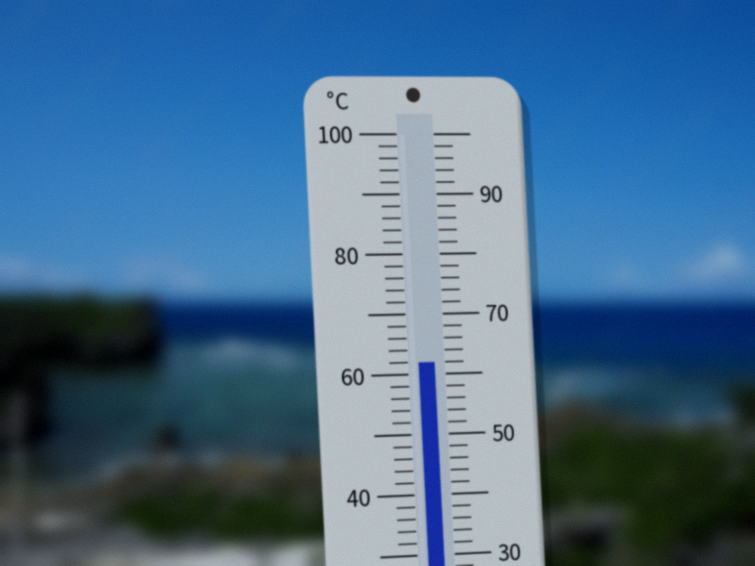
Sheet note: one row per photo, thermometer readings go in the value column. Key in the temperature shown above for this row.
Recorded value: 62 °C
